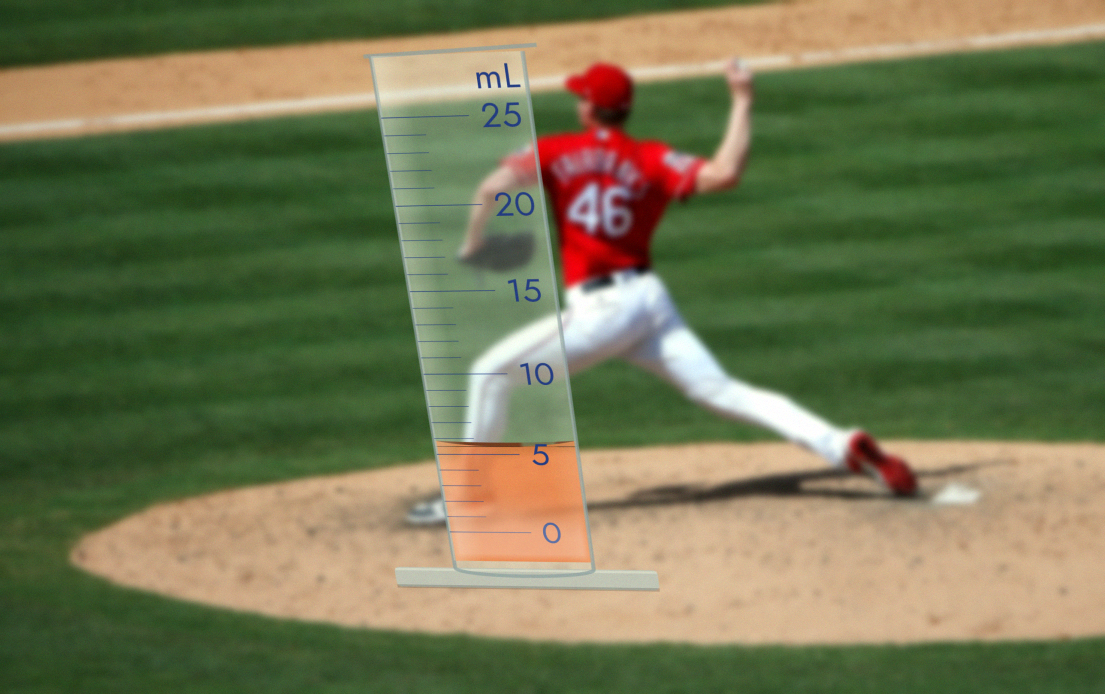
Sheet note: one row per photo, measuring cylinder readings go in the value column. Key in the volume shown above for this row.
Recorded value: 5.5 mL
